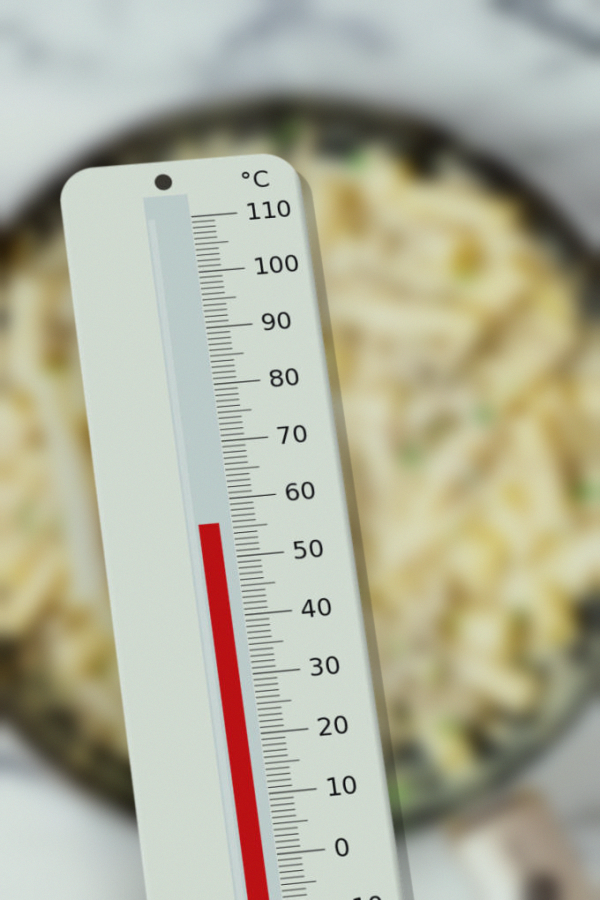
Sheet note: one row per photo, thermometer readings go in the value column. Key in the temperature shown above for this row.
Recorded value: 56 °C
